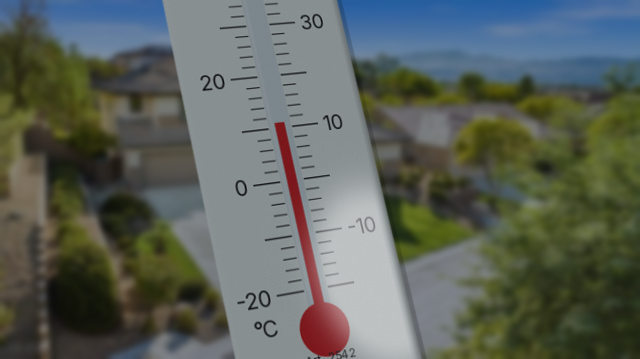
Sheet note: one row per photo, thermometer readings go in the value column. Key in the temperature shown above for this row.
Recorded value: 11 °C
